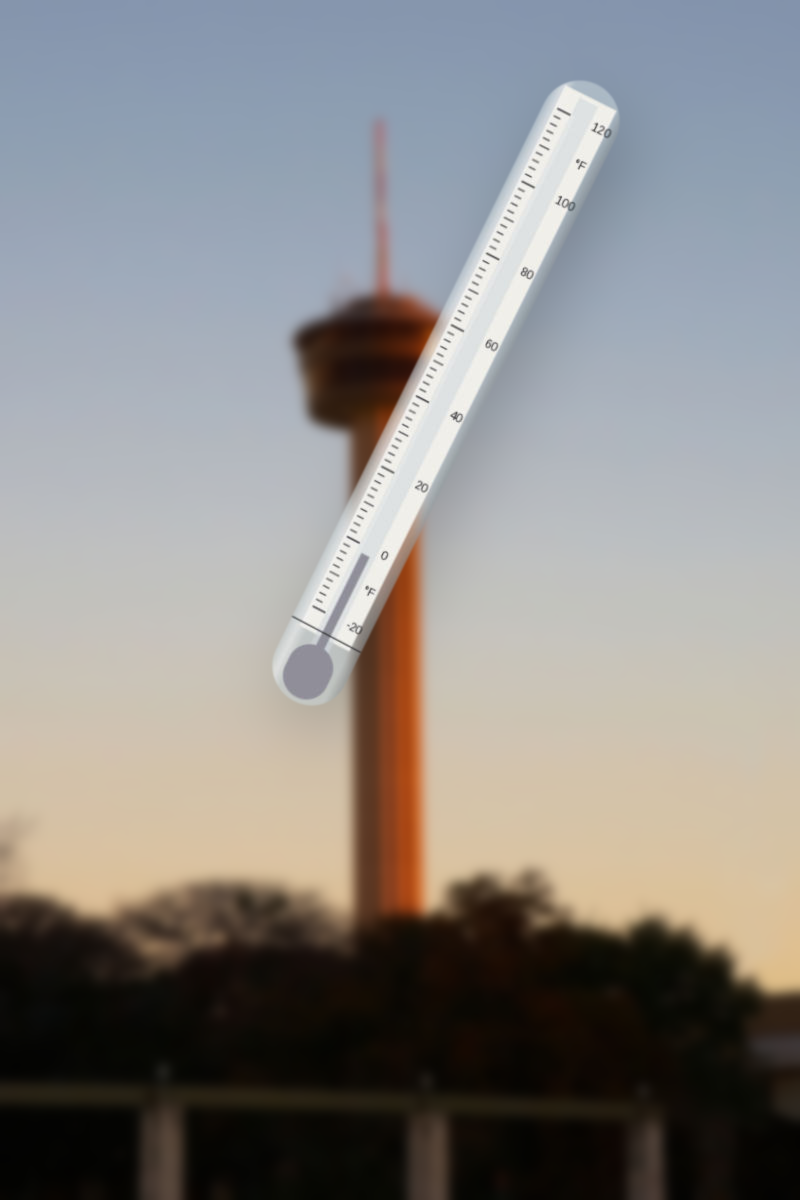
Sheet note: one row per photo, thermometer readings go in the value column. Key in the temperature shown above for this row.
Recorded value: -2 °F
